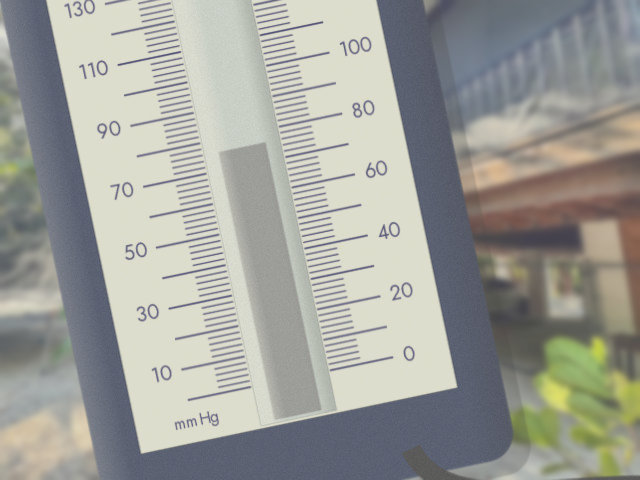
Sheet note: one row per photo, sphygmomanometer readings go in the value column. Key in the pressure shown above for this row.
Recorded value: 76 mmHg
